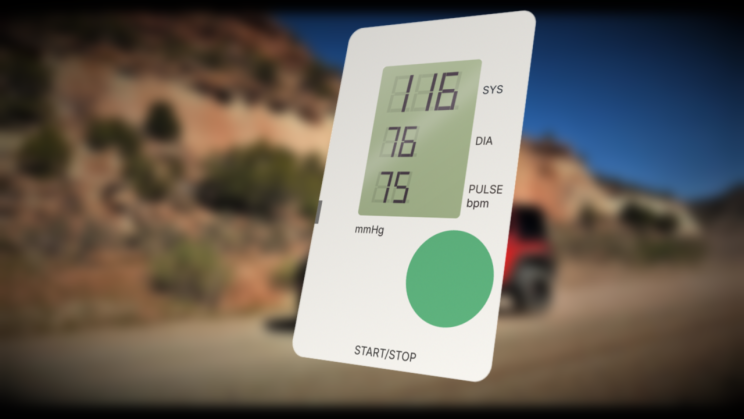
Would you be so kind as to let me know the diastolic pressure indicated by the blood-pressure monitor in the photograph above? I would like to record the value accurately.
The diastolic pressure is 76 mmHg
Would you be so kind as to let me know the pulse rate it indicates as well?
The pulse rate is 75 bpm
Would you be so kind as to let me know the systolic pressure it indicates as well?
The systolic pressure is 116 mmHg
